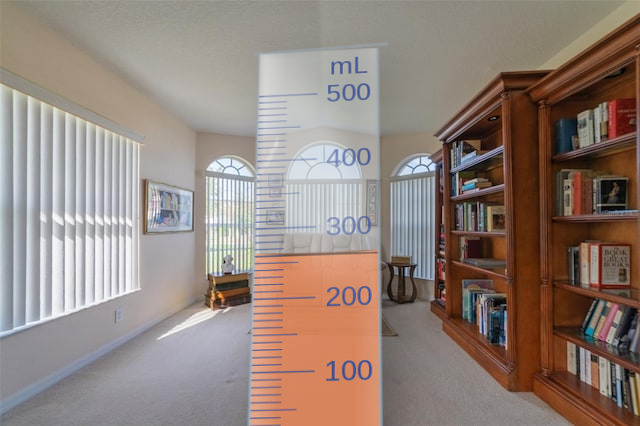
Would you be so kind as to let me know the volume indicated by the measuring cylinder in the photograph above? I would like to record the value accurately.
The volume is 260 mL
